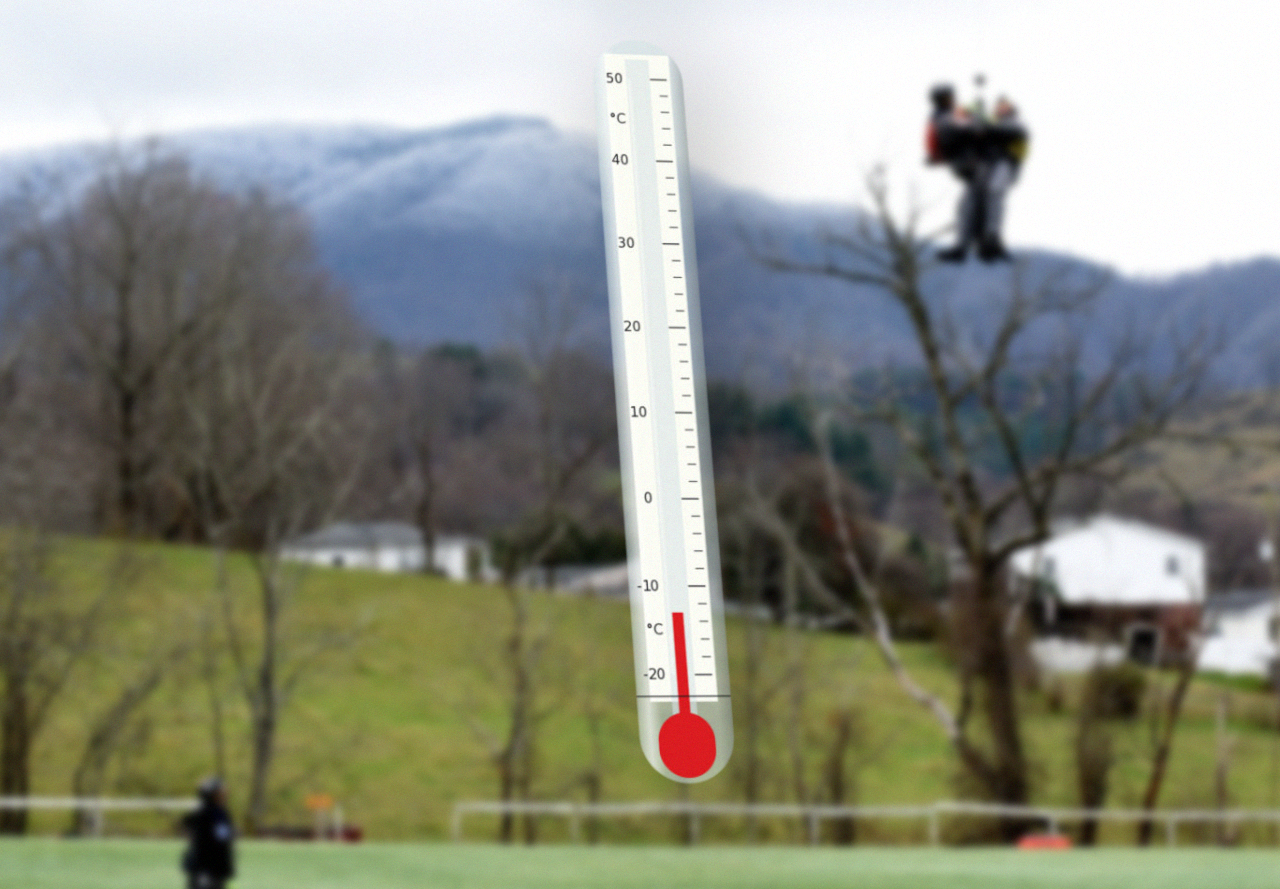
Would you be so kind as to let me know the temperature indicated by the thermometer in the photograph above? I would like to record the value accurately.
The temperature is -13 °C
